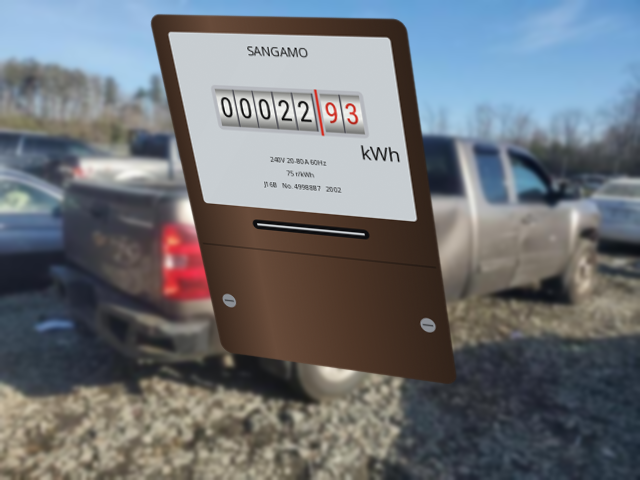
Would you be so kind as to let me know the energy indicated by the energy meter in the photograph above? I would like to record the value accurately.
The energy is 22.93 kWh
